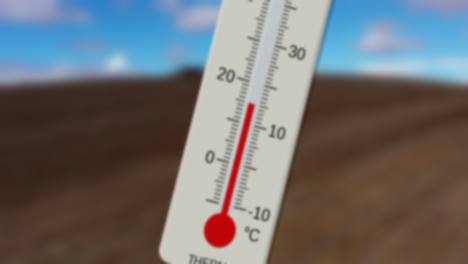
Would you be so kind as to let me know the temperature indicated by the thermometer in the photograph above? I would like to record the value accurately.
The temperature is 15 °C
